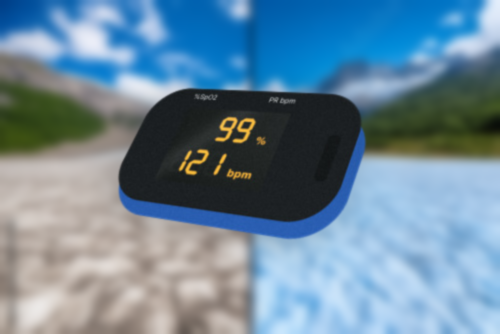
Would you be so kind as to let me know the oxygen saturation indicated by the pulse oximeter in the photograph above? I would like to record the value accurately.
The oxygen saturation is 99 %
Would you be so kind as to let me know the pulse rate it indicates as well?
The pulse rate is 121 bpm
